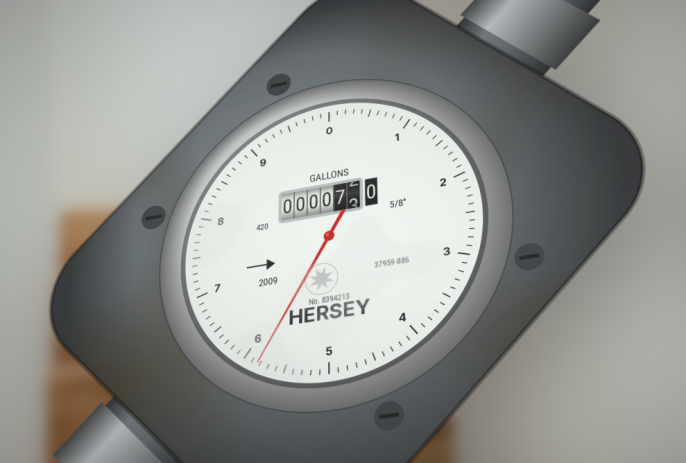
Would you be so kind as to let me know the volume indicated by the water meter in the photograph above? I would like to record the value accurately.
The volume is 725.8 gal
